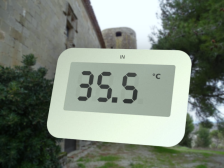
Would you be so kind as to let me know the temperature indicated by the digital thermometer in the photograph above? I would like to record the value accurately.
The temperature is 35.5 °C
